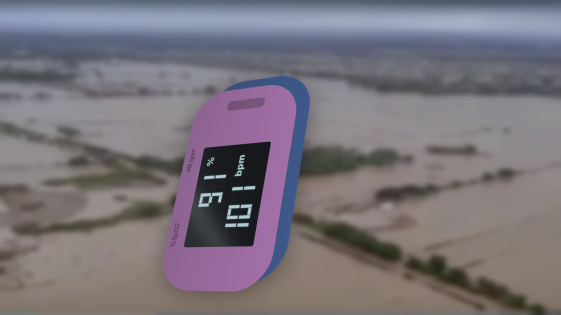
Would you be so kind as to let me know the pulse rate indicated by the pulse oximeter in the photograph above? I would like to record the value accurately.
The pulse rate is 101 bpm
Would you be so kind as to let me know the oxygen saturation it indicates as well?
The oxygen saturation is 91 %
